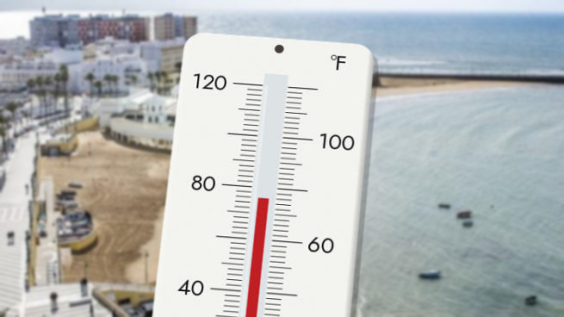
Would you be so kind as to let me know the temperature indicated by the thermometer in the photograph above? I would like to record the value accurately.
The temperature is 76 °F
